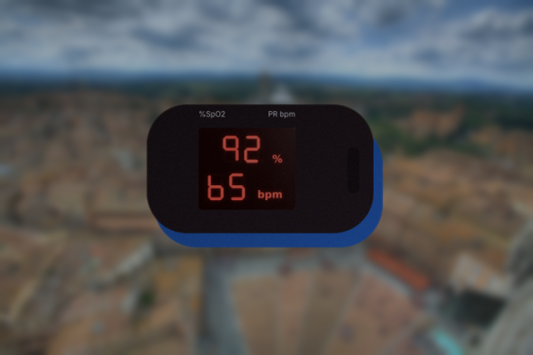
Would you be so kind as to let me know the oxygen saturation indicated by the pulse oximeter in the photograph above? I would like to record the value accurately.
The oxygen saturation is 92 %
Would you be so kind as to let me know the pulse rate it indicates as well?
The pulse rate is 65 bpm
